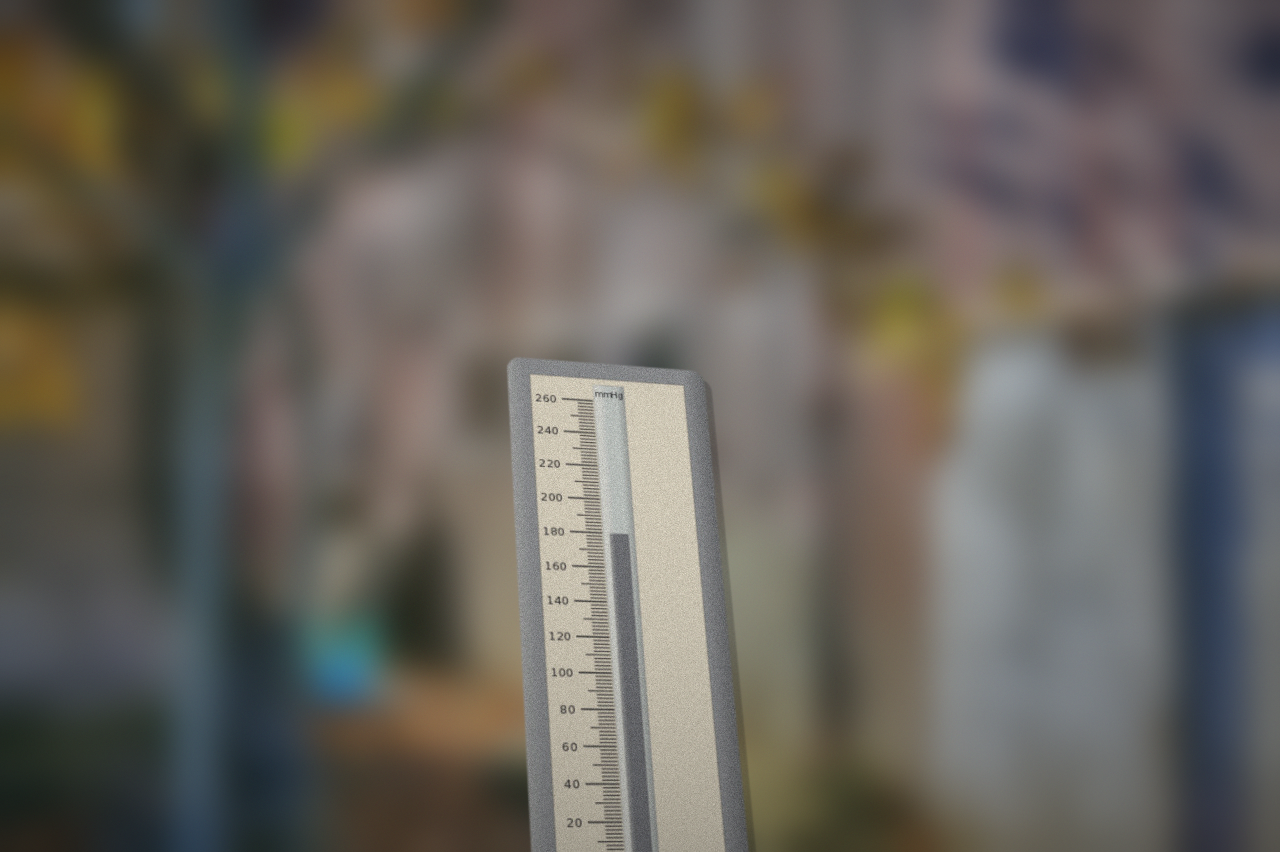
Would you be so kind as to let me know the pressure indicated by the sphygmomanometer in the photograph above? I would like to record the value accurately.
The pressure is 180 mmHg
